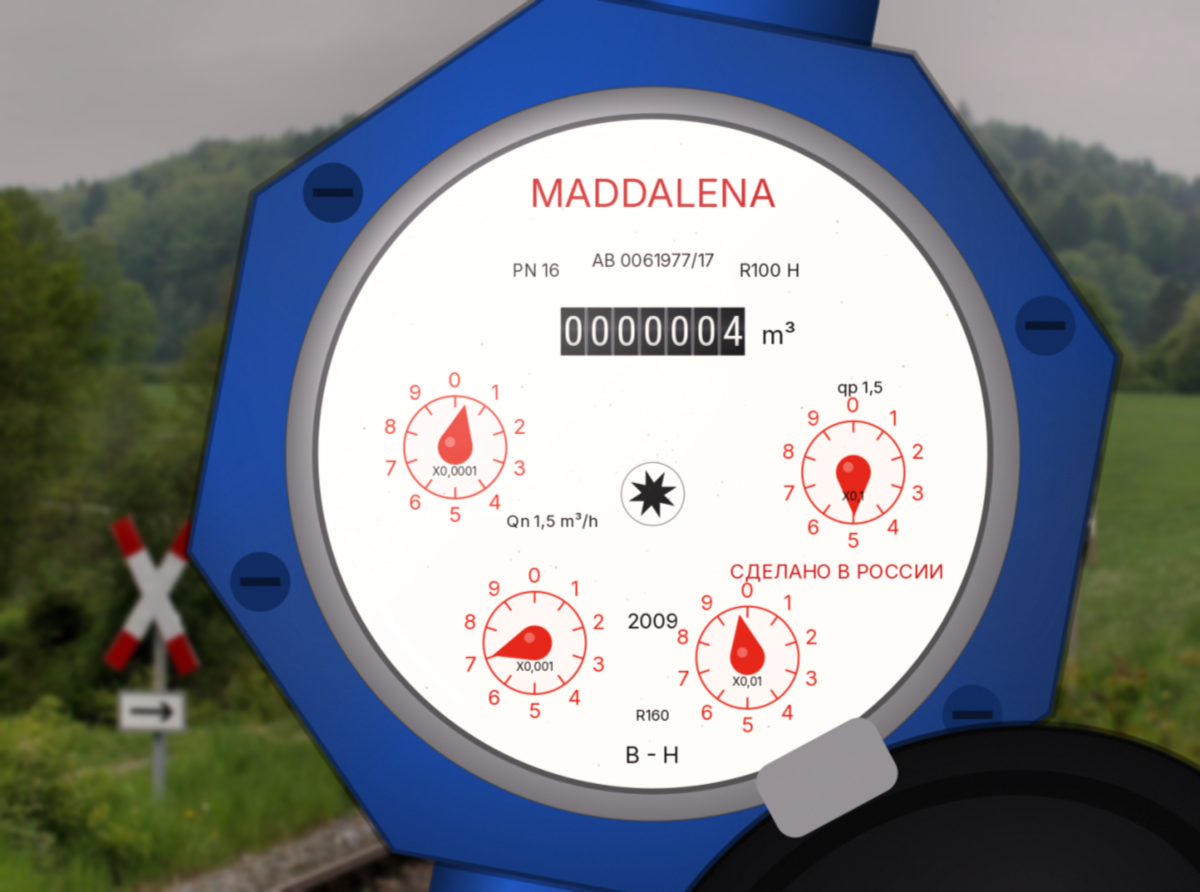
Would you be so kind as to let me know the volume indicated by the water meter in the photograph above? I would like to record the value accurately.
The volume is 4.4970 m³
